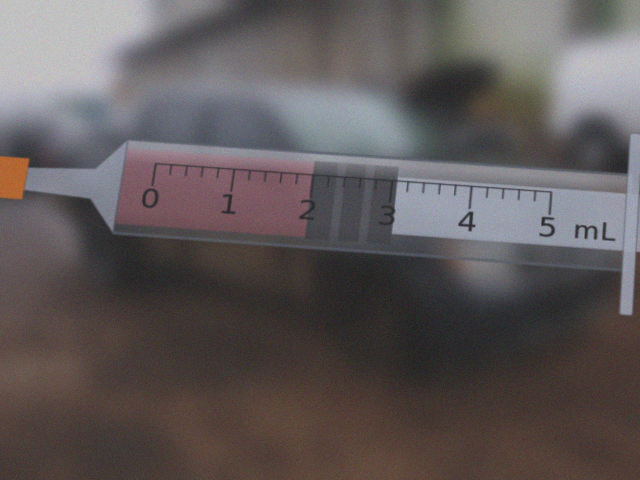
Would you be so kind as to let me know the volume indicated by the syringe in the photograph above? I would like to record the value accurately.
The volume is 2 mL
